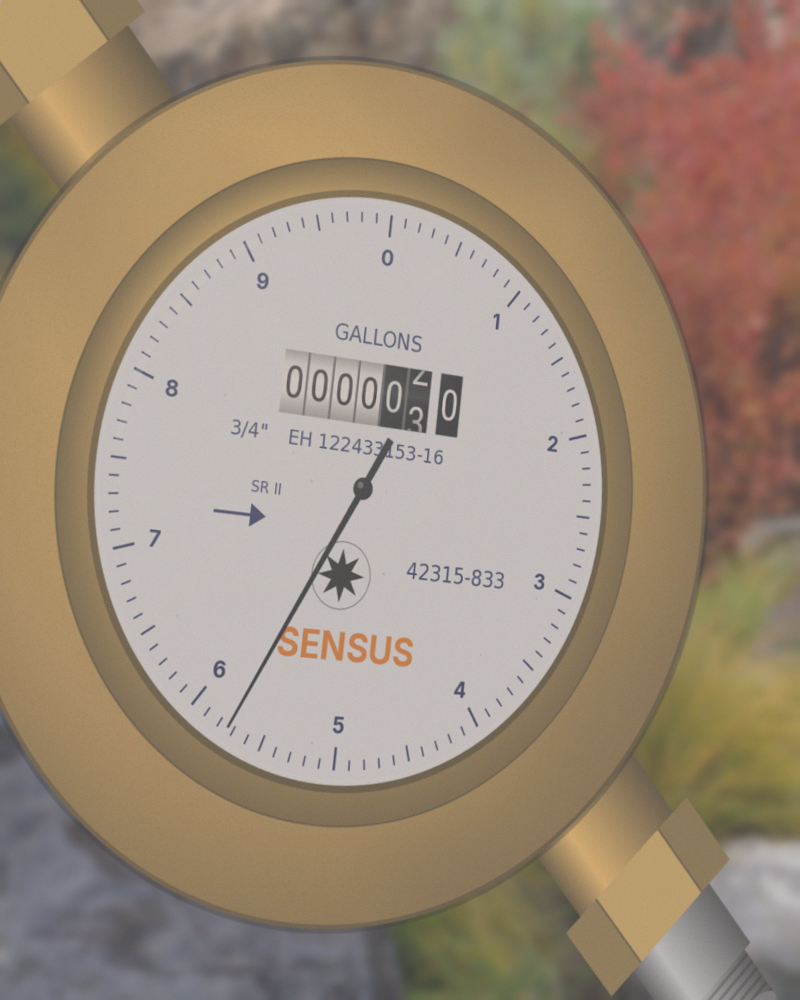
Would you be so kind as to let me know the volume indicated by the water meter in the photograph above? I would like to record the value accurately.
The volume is 25.7 gal
